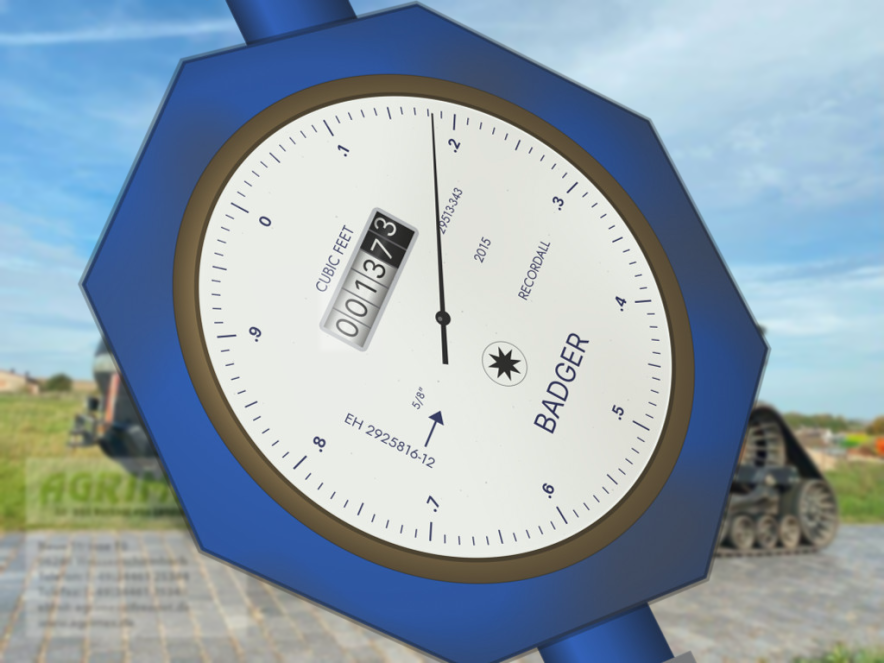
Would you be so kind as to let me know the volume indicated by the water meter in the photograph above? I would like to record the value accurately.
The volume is 1373.18 ft³
